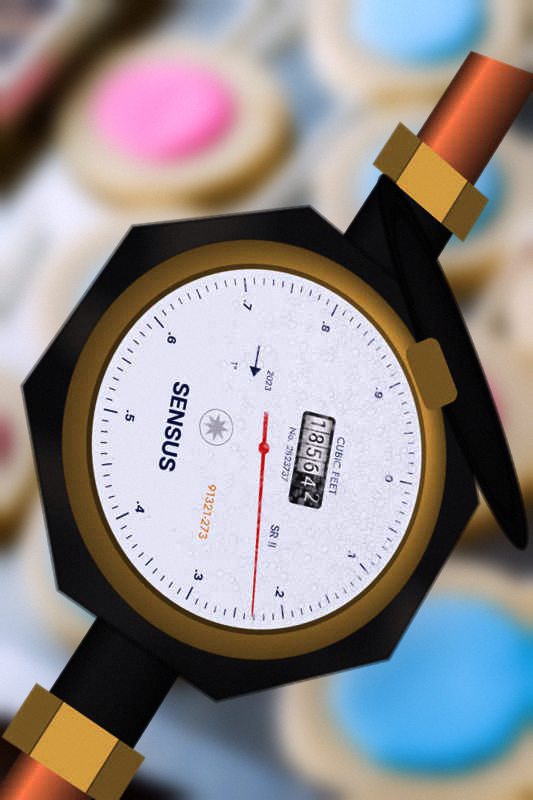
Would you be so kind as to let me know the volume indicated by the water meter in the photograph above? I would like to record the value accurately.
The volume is 185642.23 ft³
